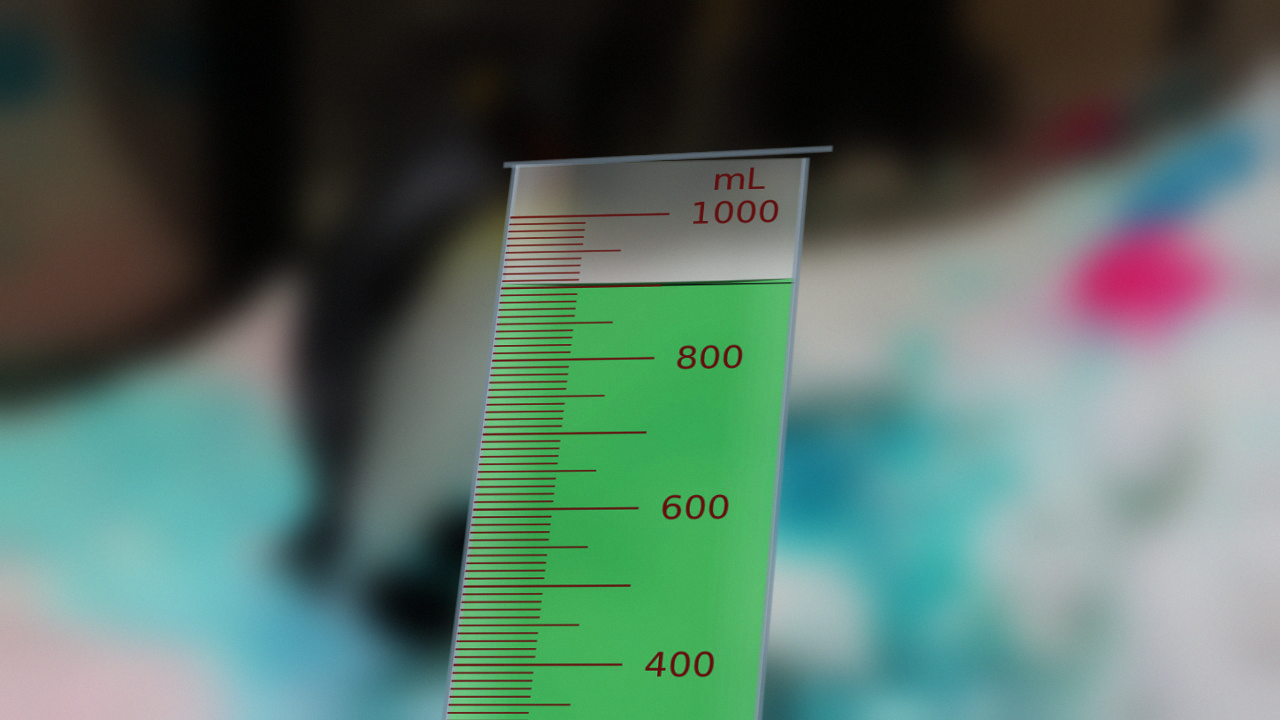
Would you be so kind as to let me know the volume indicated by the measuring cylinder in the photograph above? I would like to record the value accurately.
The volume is 900 mL
